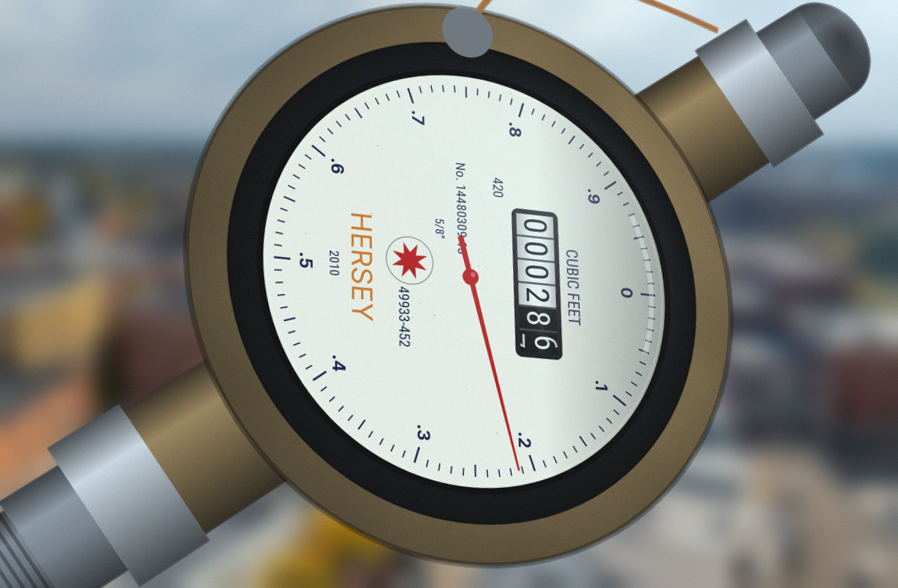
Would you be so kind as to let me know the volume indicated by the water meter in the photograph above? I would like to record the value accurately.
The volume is 286.21 ft³
